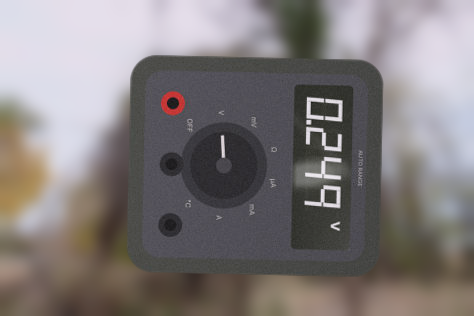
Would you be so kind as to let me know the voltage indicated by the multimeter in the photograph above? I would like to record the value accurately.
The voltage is 0.249 V
